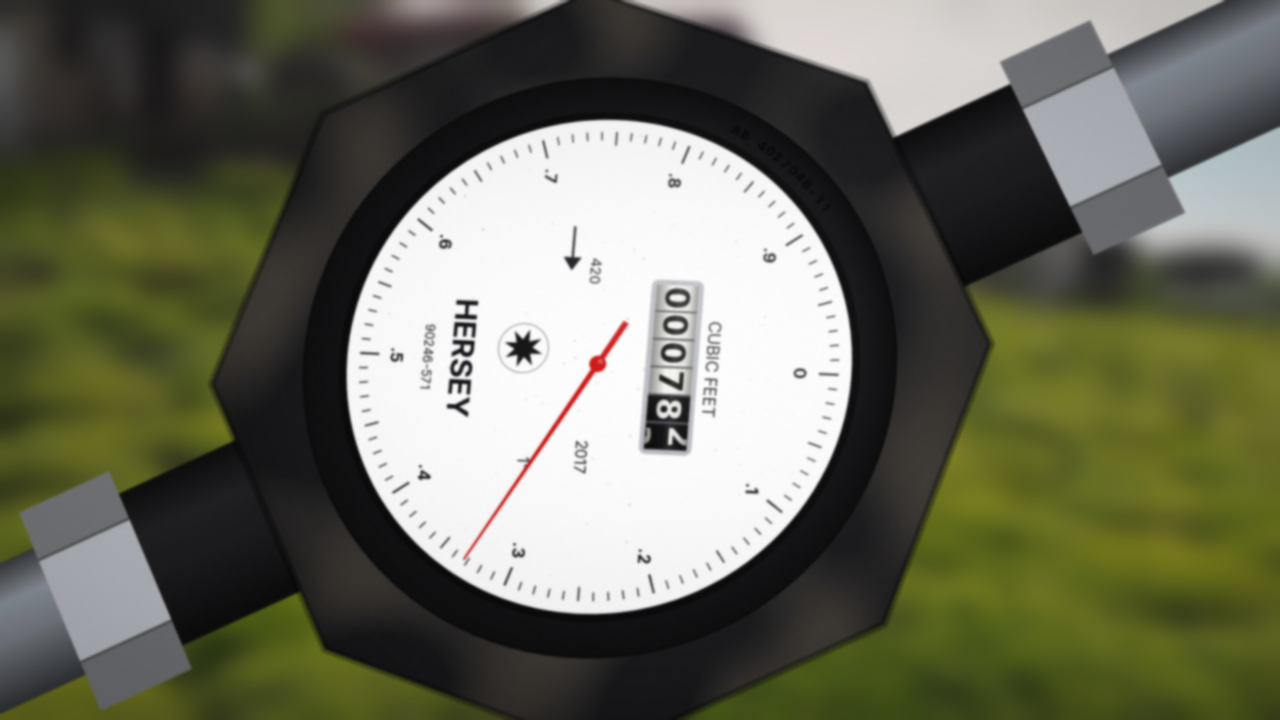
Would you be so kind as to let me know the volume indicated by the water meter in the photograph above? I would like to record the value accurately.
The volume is 782.33 ft³
